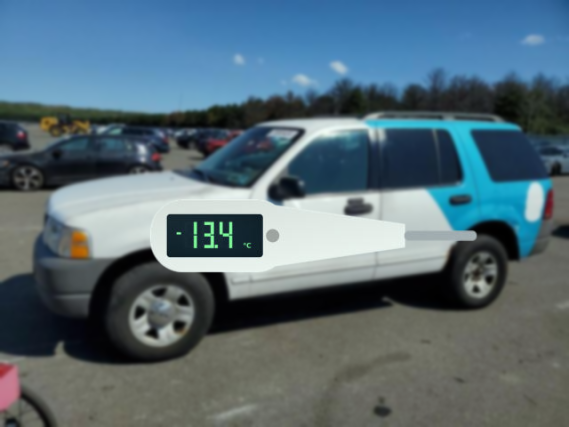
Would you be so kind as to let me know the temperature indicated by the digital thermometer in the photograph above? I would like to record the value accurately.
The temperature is -13.4 °C
